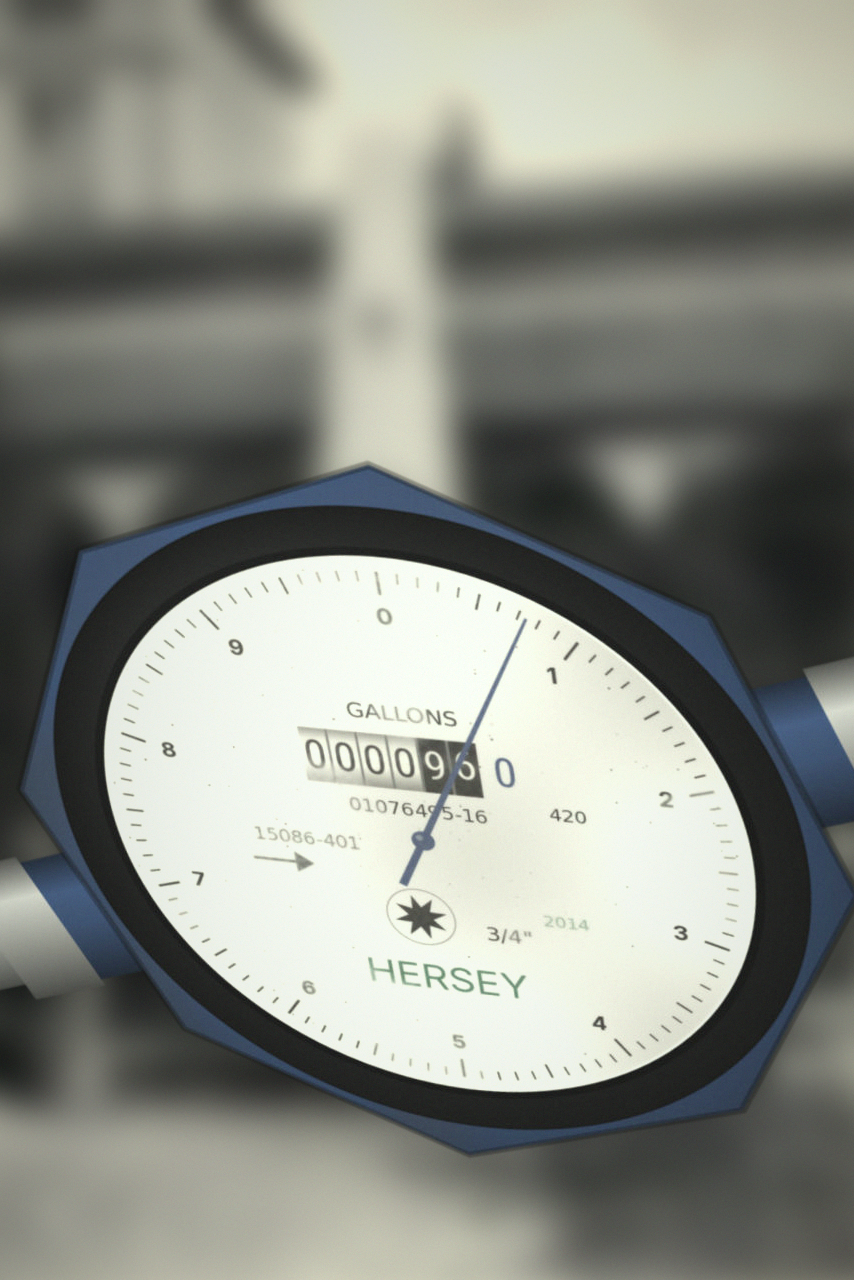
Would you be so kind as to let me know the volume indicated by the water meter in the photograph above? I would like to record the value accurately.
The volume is 960.7 gal
